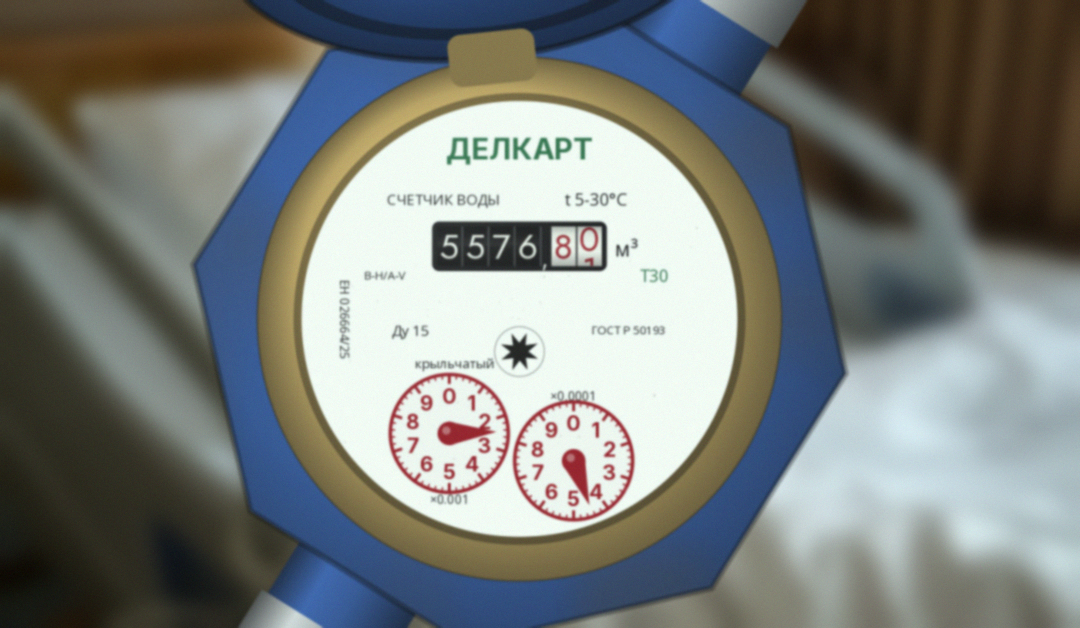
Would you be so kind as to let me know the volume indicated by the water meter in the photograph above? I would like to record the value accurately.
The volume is 5576.8024 m³
